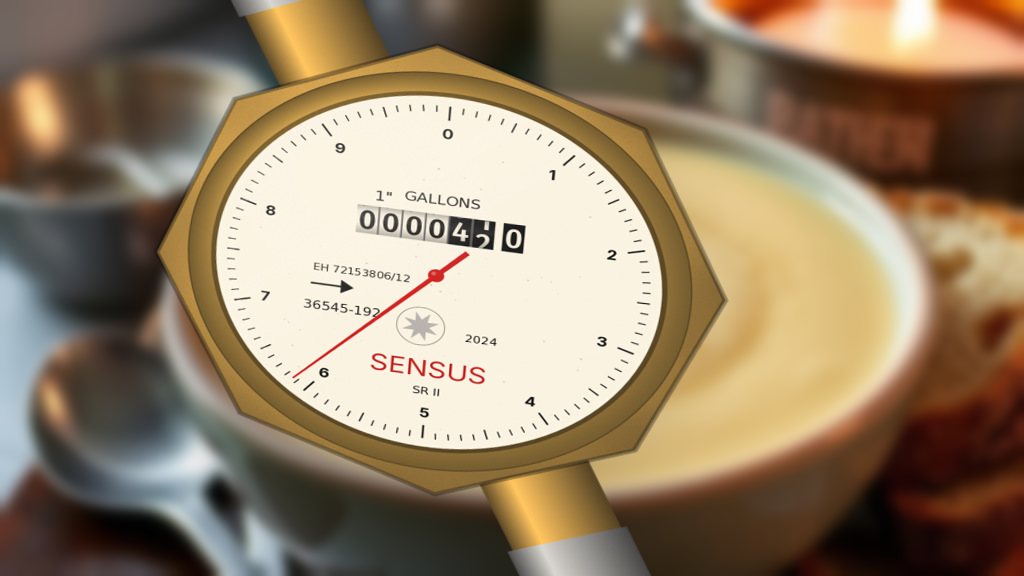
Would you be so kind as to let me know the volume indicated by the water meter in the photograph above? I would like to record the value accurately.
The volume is 416.1 gal
